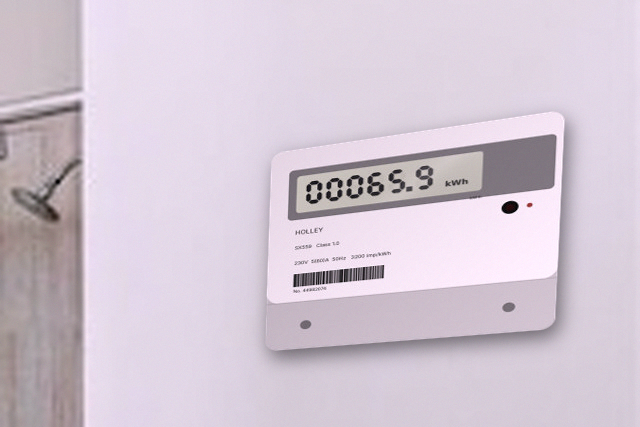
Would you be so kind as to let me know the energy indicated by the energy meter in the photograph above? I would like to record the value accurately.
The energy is 65.9 kWh
